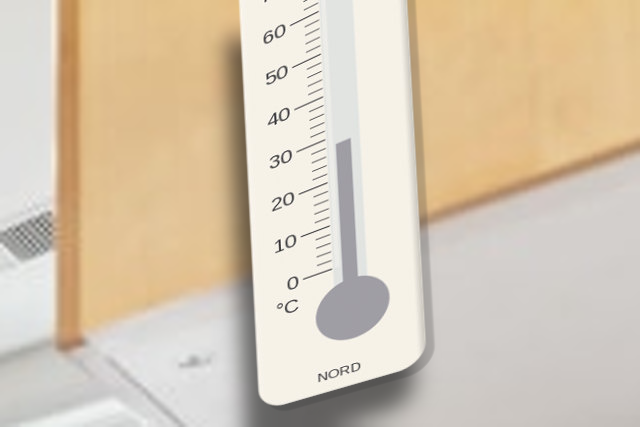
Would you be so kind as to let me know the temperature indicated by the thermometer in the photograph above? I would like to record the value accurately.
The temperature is 28 °C
